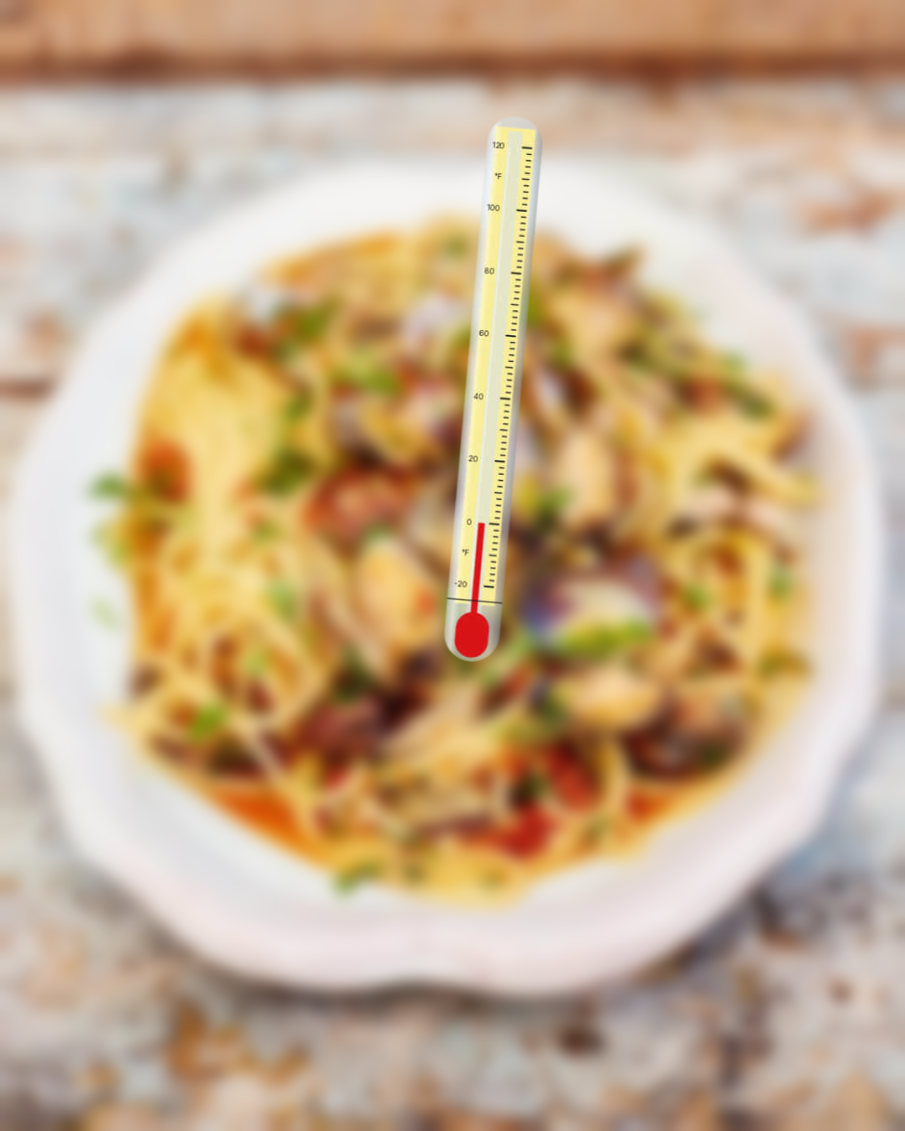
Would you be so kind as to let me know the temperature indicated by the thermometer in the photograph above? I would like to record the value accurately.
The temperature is 0 °F
